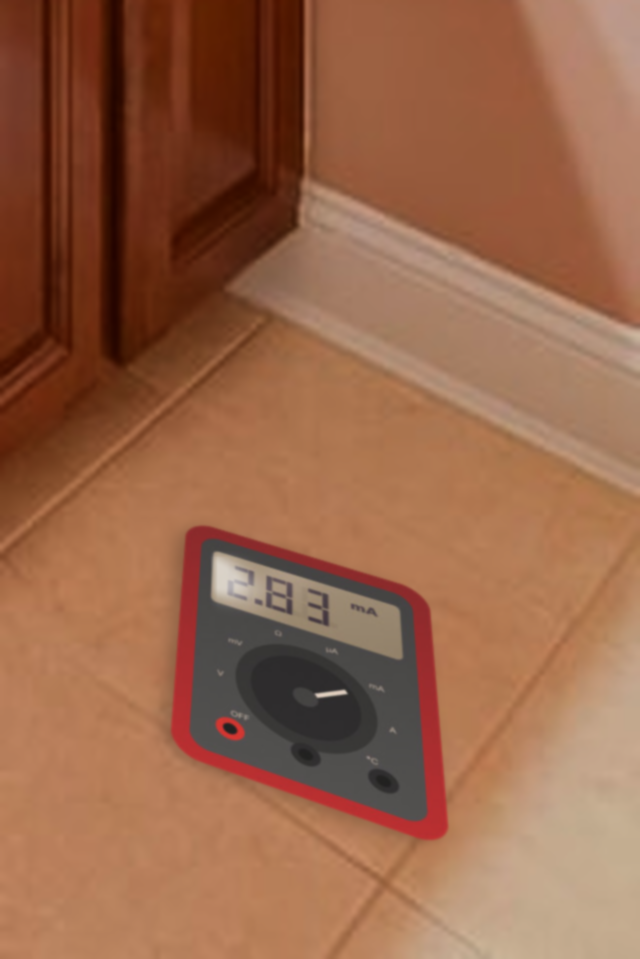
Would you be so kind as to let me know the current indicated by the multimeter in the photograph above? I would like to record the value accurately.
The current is 2.83 mA
